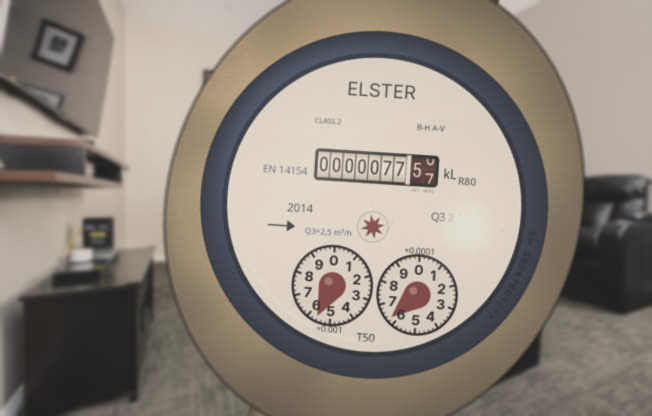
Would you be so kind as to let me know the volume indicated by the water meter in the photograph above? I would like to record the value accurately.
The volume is 77.5656 kL
